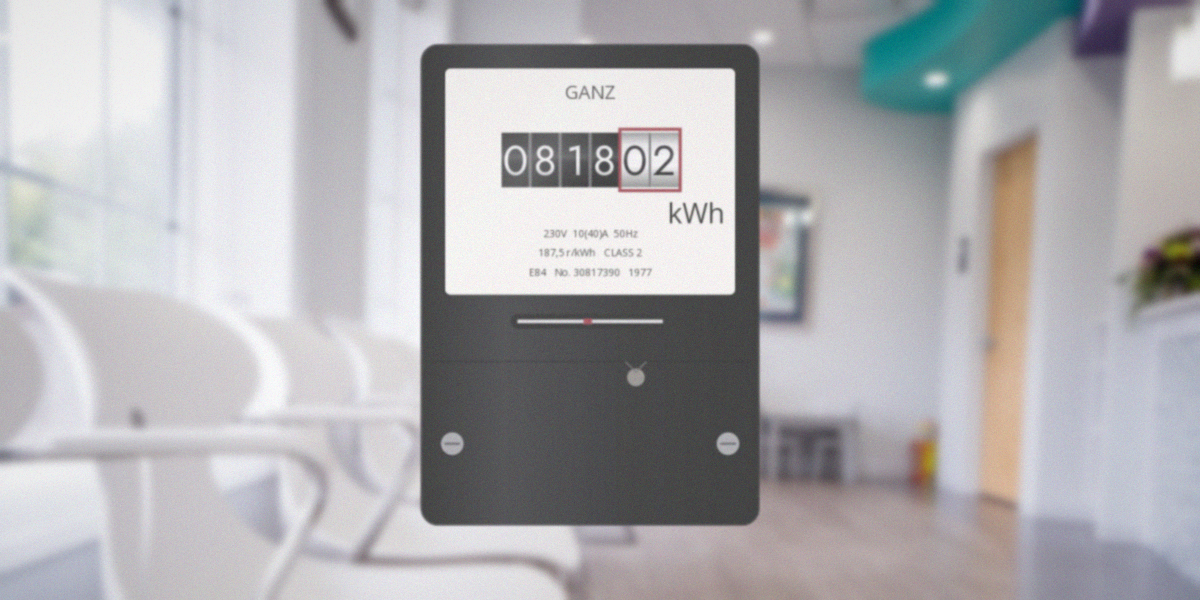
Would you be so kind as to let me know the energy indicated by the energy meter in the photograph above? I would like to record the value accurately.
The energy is 818.02 kWh
